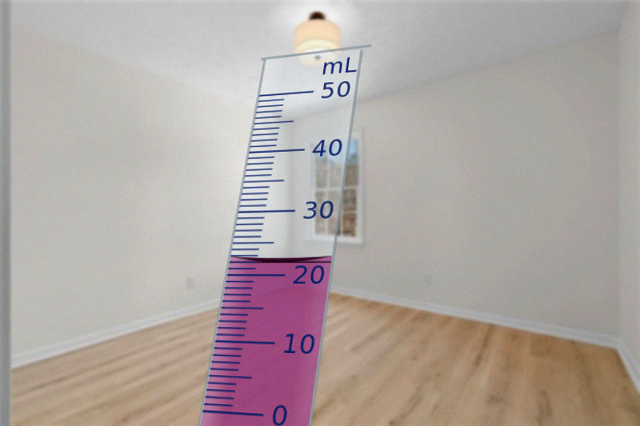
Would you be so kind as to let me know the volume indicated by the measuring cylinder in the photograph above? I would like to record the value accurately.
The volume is 22 mL
